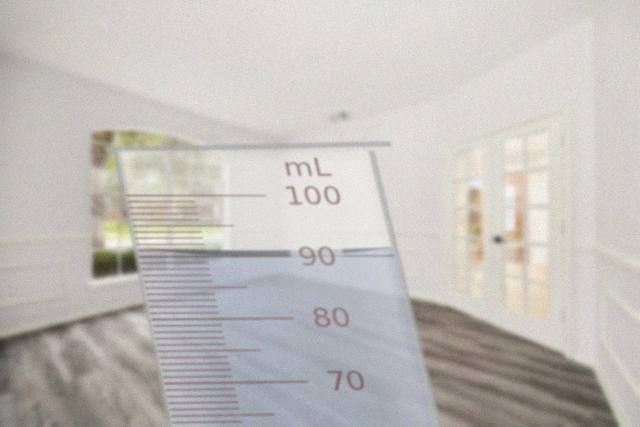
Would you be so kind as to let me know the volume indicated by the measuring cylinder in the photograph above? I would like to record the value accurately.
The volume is 90 mL
